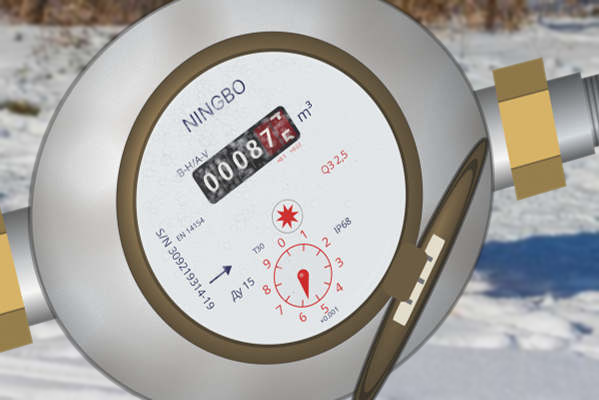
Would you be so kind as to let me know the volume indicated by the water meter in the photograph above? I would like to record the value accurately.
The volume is 8.745 m³
